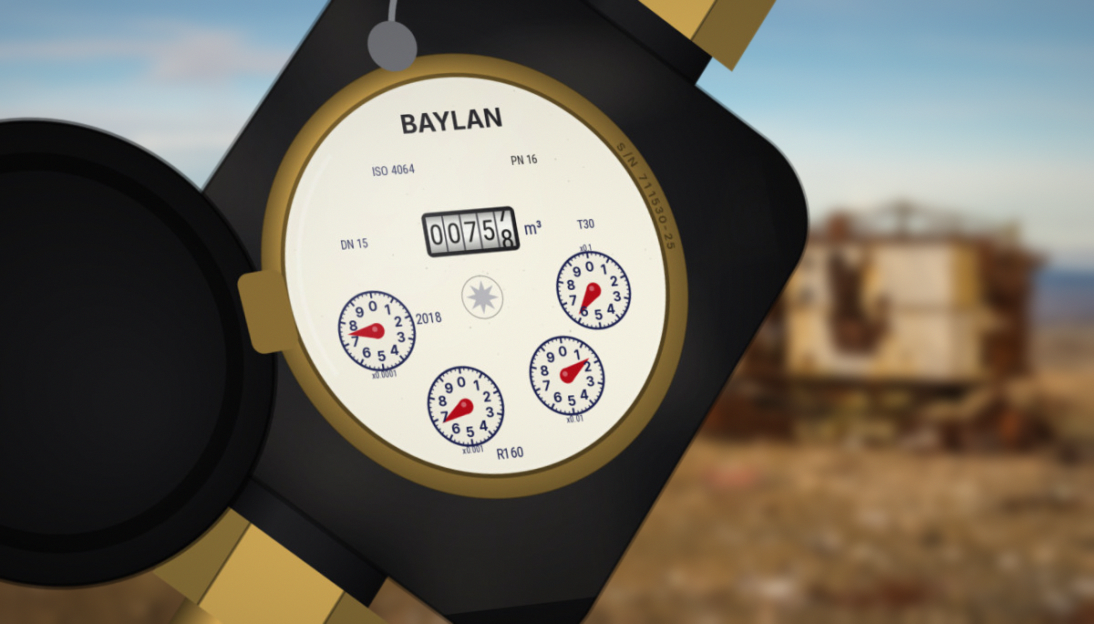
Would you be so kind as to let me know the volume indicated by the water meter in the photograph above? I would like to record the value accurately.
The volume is 757.6167 m³
